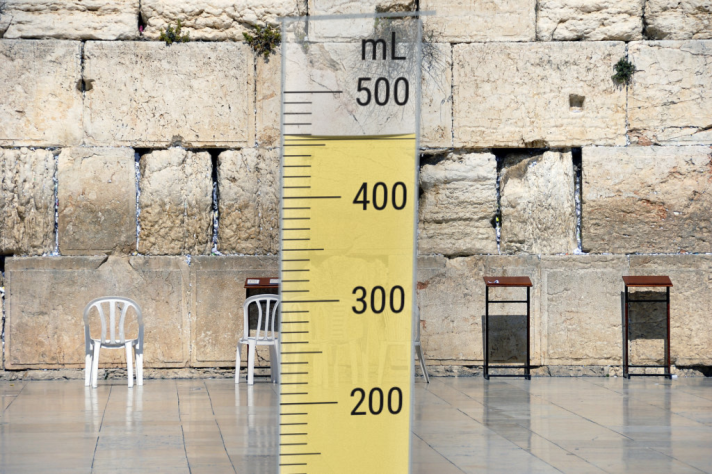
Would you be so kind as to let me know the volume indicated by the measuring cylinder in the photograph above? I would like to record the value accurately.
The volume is 455 mL
